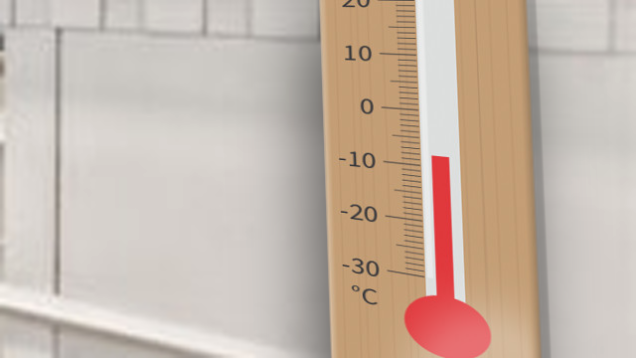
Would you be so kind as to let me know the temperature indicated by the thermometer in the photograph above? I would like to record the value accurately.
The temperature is -8 °C
